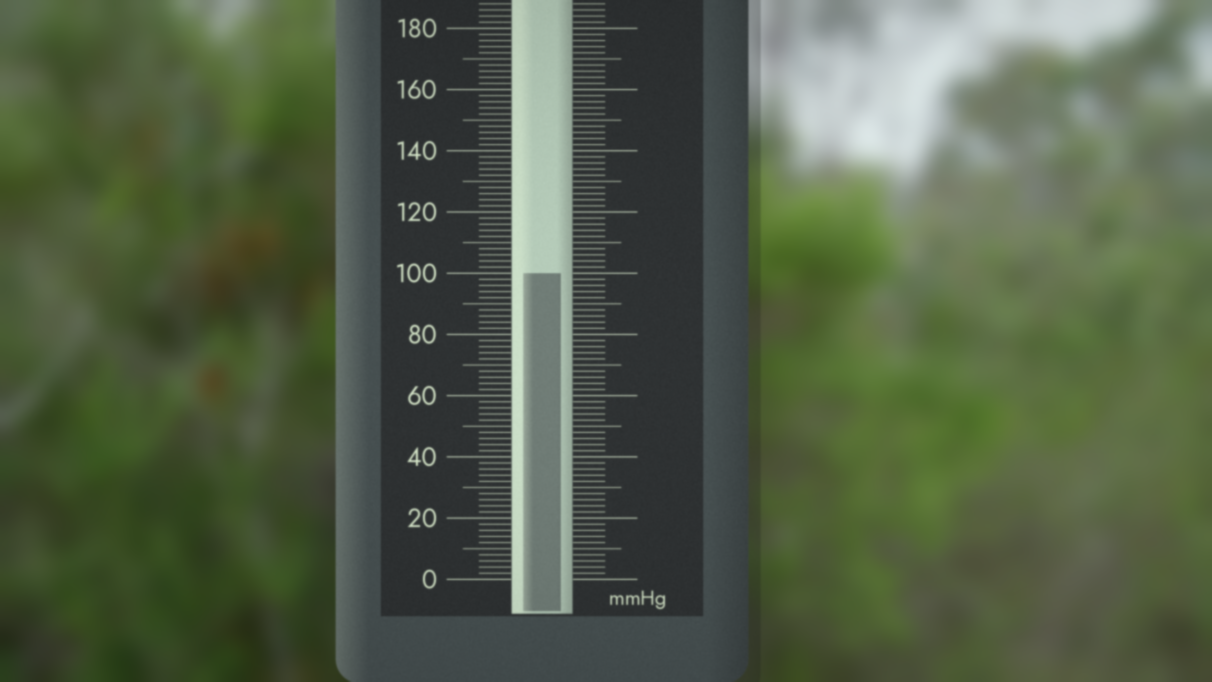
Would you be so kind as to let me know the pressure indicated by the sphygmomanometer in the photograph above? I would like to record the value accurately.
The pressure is 100 mmHg
